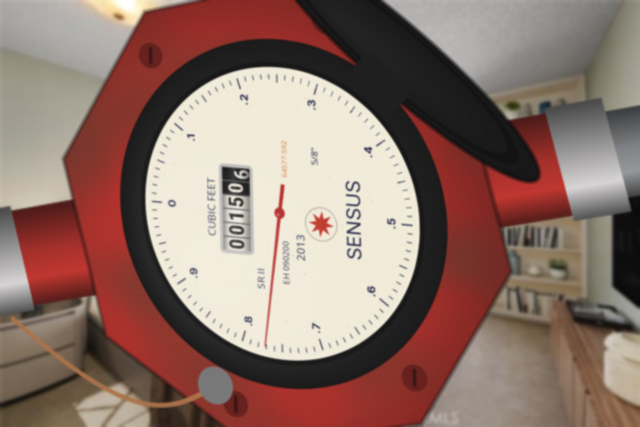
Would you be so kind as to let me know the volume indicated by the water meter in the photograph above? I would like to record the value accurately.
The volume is 1505.77 ft³
